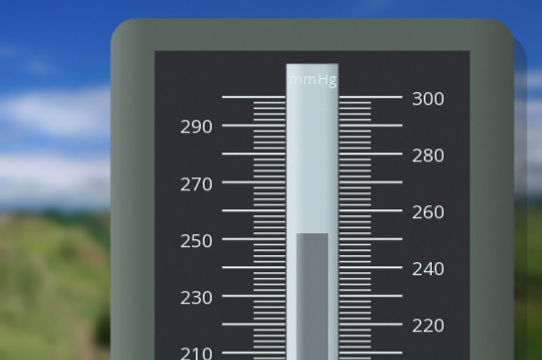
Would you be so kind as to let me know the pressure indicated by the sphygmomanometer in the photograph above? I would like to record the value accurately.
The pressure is 252 mmHg
